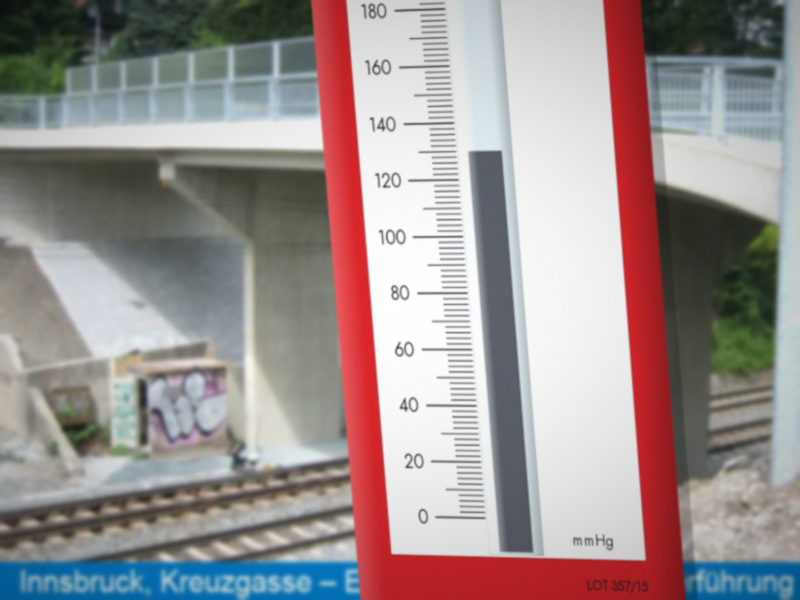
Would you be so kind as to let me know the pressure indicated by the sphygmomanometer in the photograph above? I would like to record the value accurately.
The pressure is 130 mmHg
